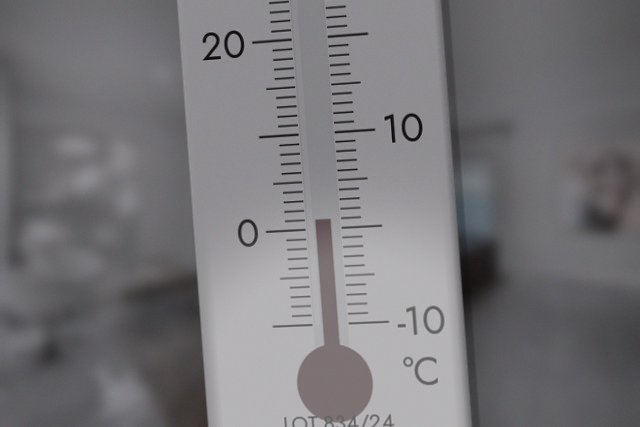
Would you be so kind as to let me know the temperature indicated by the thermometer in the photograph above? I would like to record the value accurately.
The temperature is 1 °C
